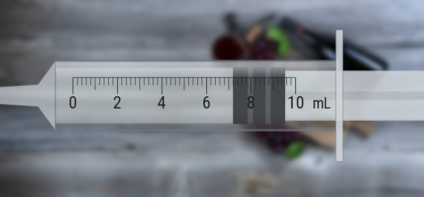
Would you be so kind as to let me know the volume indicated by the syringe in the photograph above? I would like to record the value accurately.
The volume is 7.2 mL
